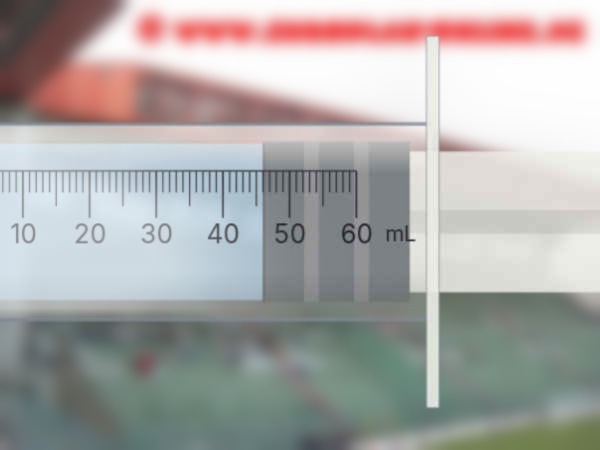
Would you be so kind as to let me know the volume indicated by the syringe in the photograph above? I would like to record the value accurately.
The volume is 46 mL
